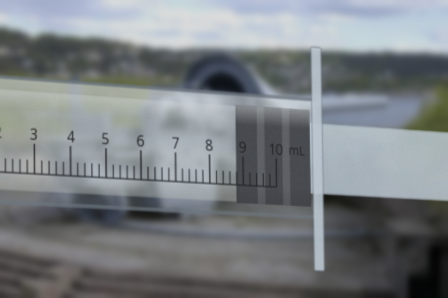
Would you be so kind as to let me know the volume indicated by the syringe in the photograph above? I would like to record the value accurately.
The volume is 8.8 mL
